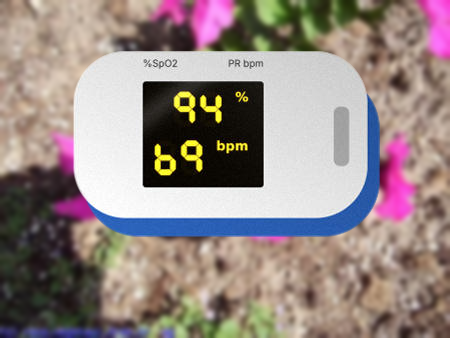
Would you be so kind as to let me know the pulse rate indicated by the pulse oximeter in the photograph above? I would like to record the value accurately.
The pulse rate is 69 bpm
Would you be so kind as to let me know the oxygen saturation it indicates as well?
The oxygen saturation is 94 %
